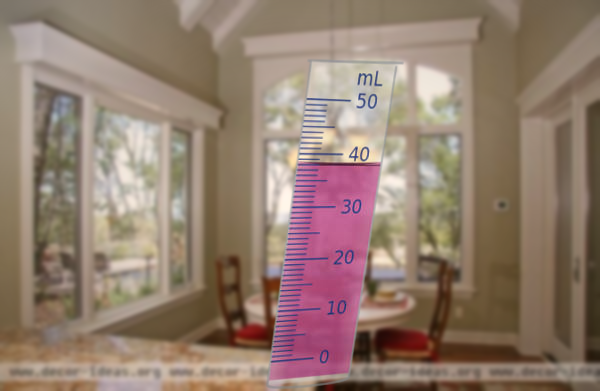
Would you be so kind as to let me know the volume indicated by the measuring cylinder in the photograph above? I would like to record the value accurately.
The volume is 38 mL
